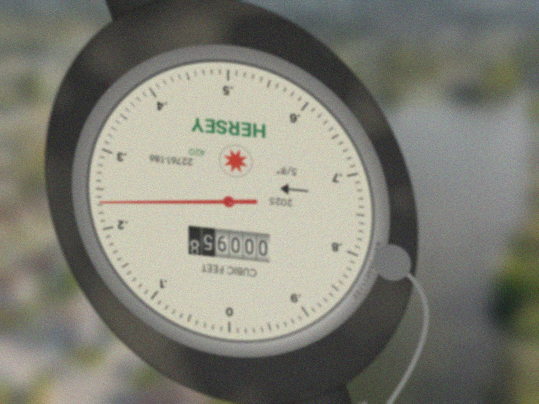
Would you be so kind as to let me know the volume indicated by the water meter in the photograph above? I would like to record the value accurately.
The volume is 958.23 ft³
